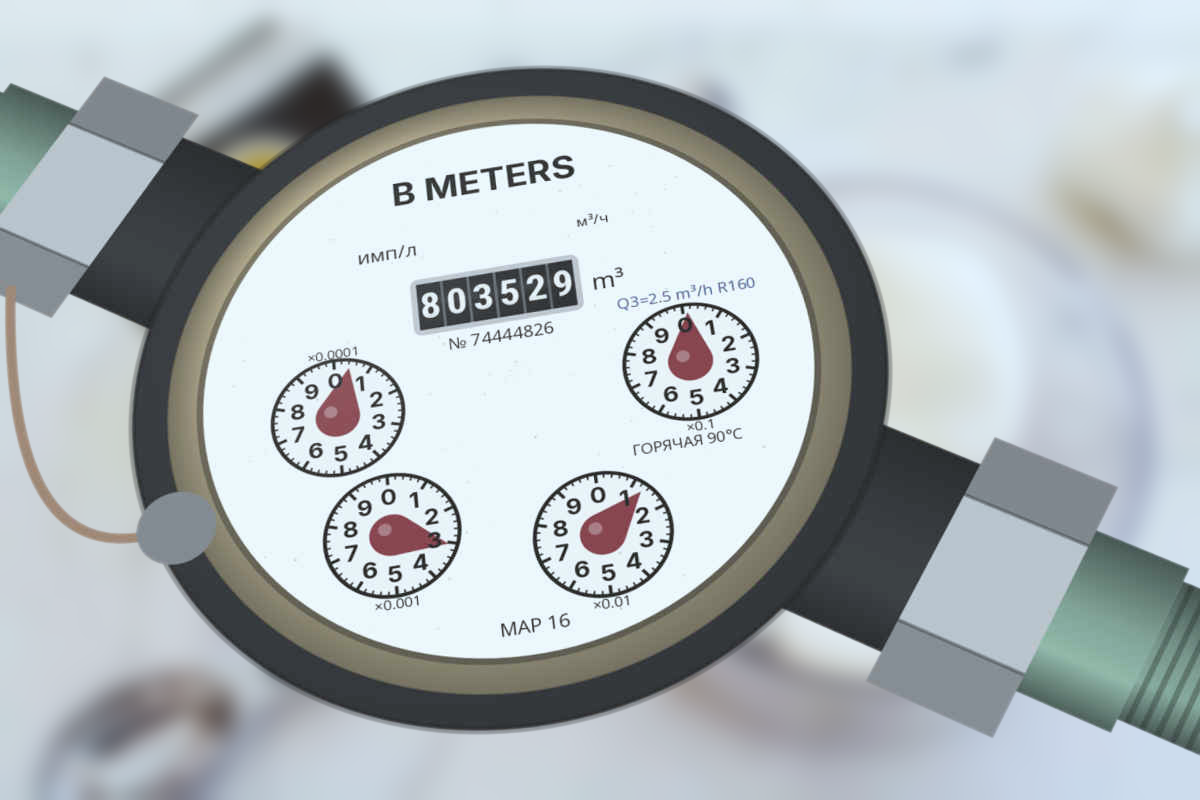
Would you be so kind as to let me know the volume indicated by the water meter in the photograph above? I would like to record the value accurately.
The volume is 803529.0130 m³
